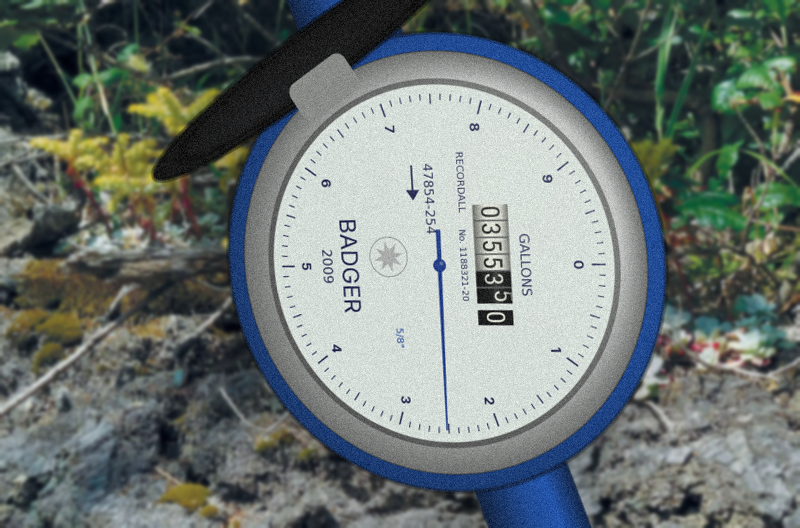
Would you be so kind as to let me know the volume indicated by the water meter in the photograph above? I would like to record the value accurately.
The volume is 355352.5 gal
